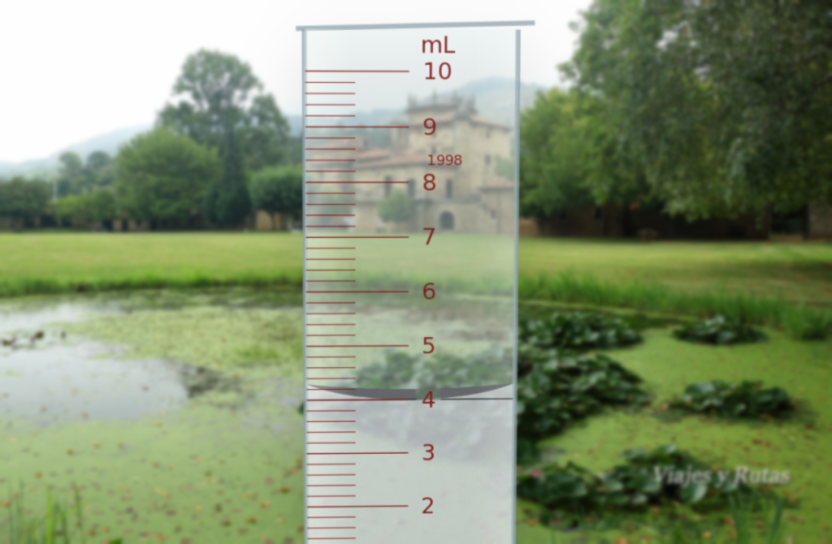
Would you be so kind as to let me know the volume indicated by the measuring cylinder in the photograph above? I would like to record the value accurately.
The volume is 4 mL
